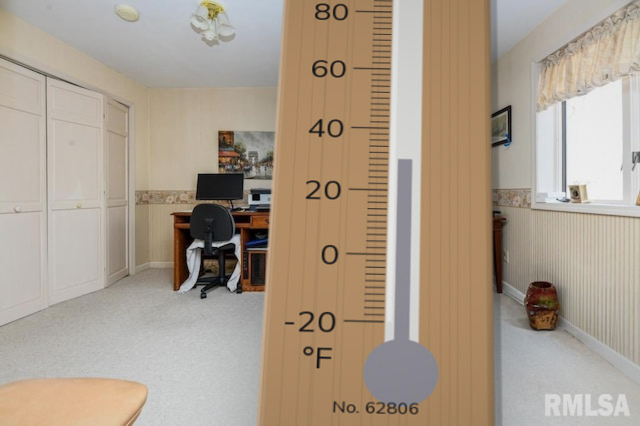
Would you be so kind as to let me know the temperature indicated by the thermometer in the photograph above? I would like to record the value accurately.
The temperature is 30 °F
